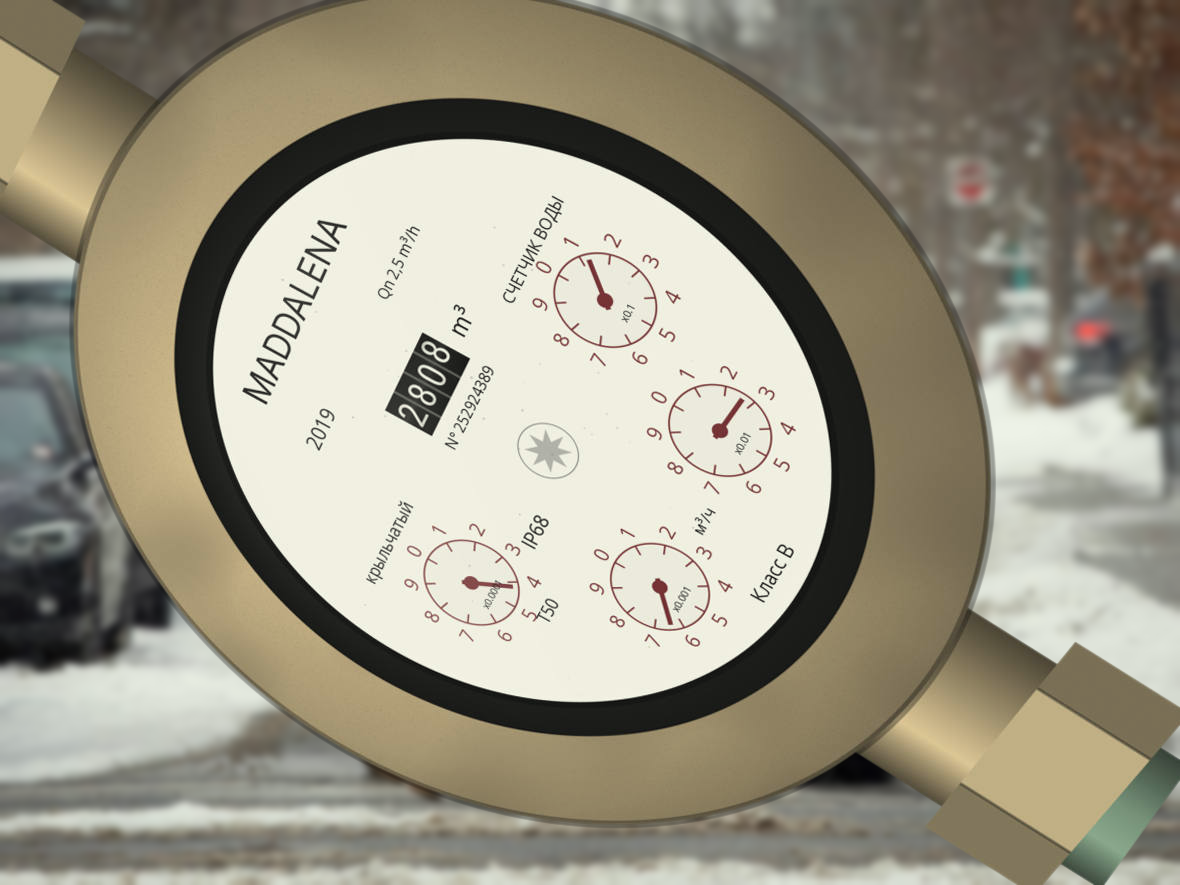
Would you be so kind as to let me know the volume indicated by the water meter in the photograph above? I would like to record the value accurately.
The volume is 2808.1264 m³
